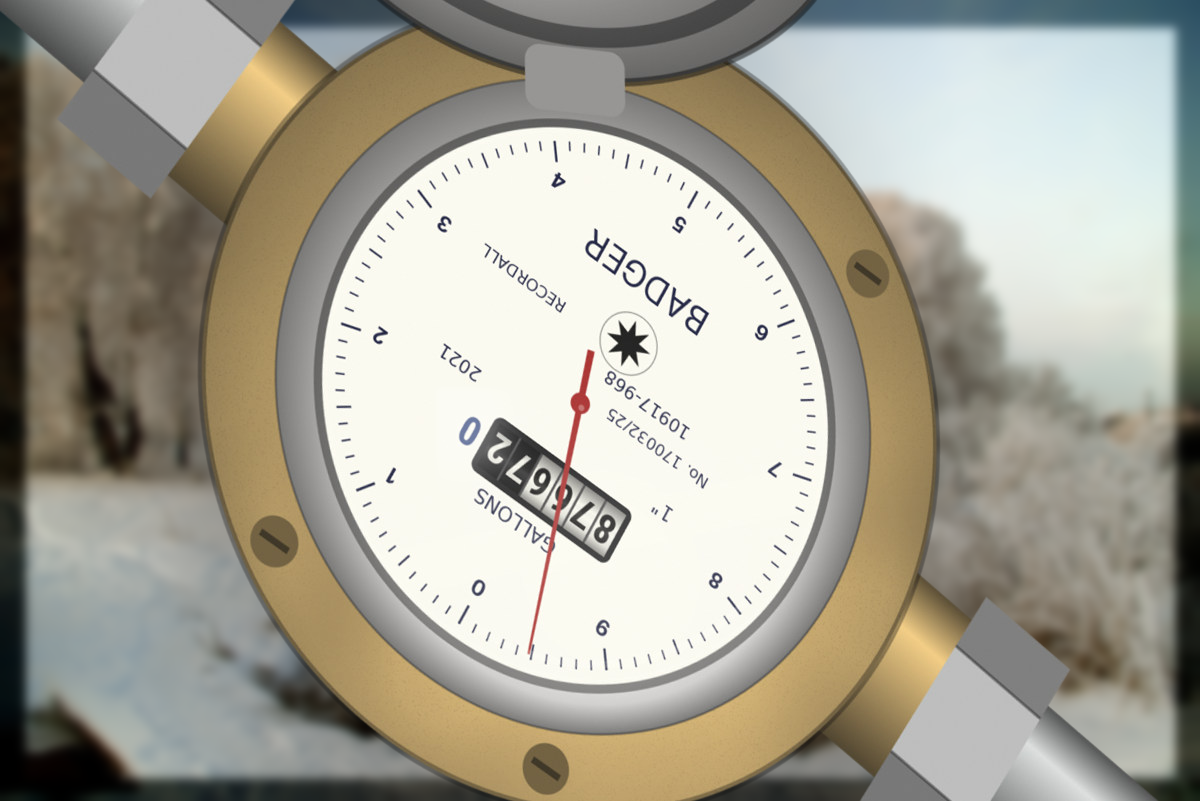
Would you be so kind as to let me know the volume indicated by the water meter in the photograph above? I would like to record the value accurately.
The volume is 8766719.5 gal
